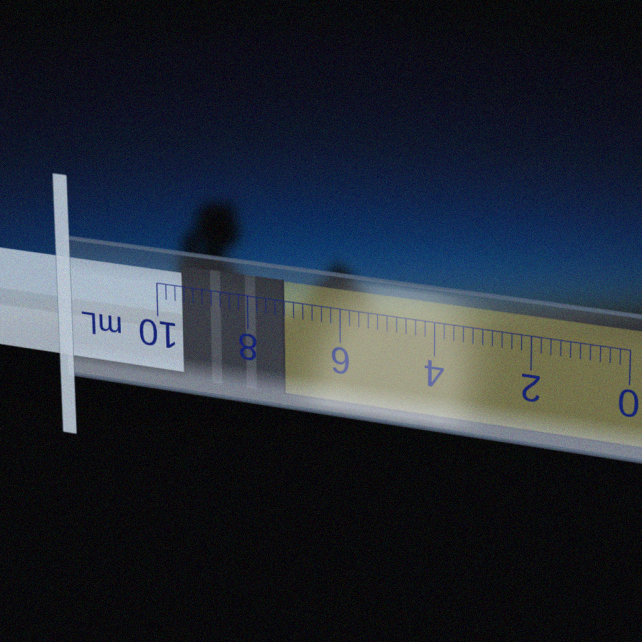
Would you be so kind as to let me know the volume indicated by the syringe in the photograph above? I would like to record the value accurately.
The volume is 7.2 mL
